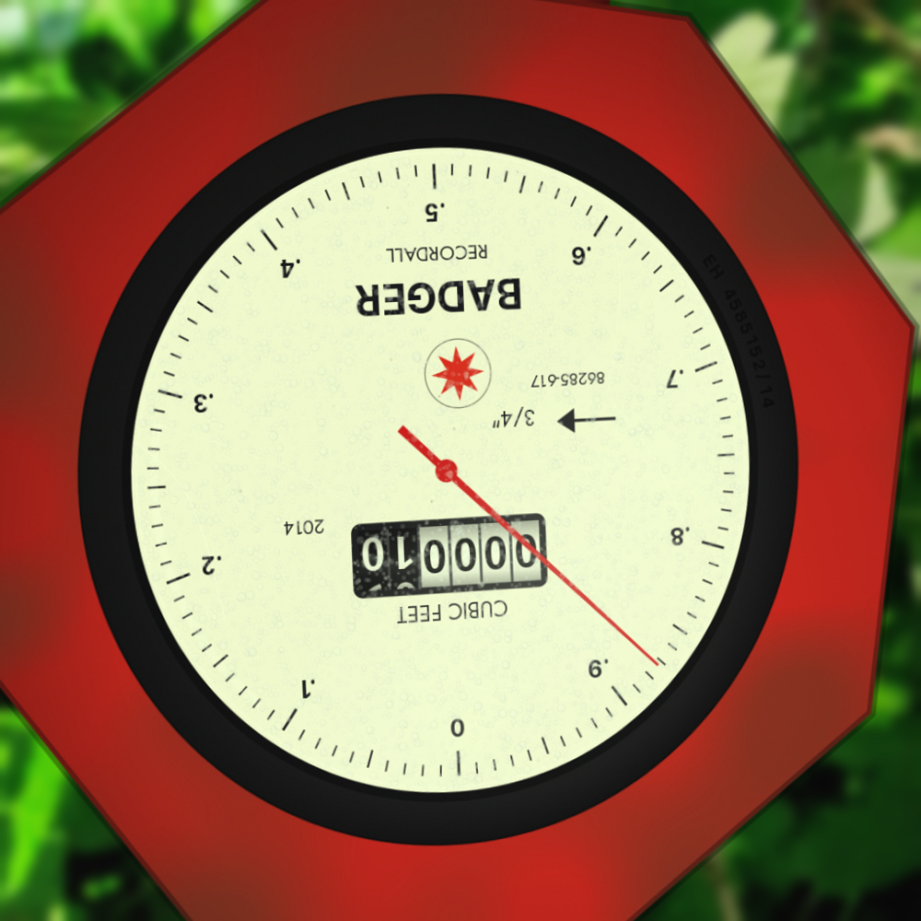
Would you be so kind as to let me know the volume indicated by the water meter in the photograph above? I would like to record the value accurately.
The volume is 9.87 ft³
